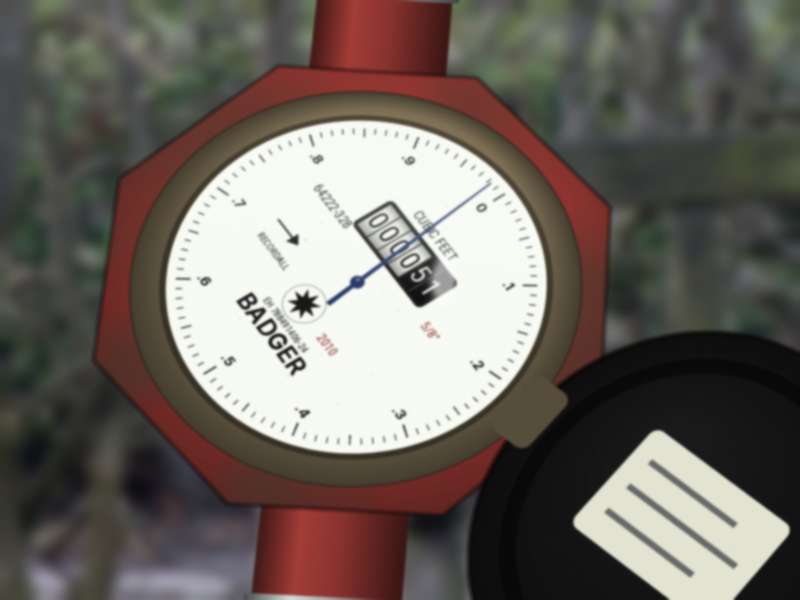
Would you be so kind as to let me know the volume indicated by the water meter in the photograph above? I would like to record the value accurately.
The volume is 50.98 ft³
